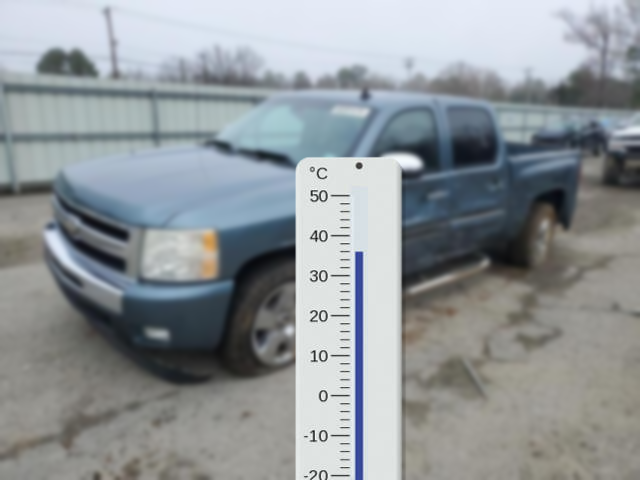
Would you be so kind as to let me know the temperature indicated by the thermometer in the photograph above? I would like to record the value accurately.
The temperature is 36 °C
